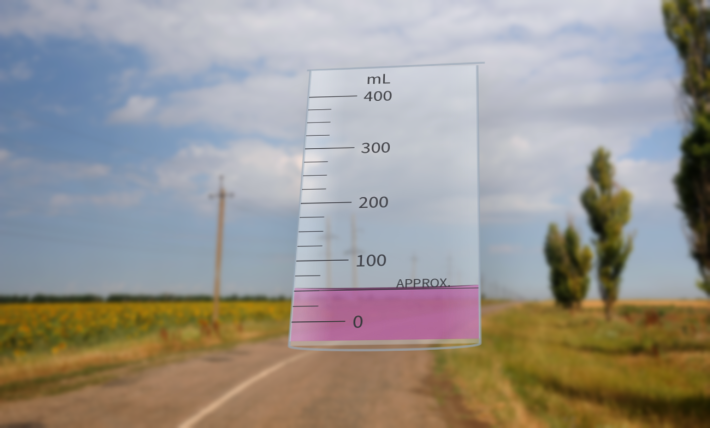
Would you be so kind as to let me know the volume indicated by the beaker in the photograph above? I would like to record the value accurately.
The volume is 50 mL
